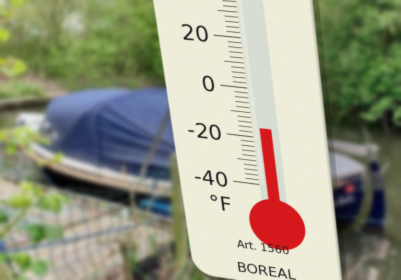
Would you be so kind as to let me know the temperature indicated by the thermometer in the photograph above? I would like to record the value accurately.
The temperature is -16 °F
